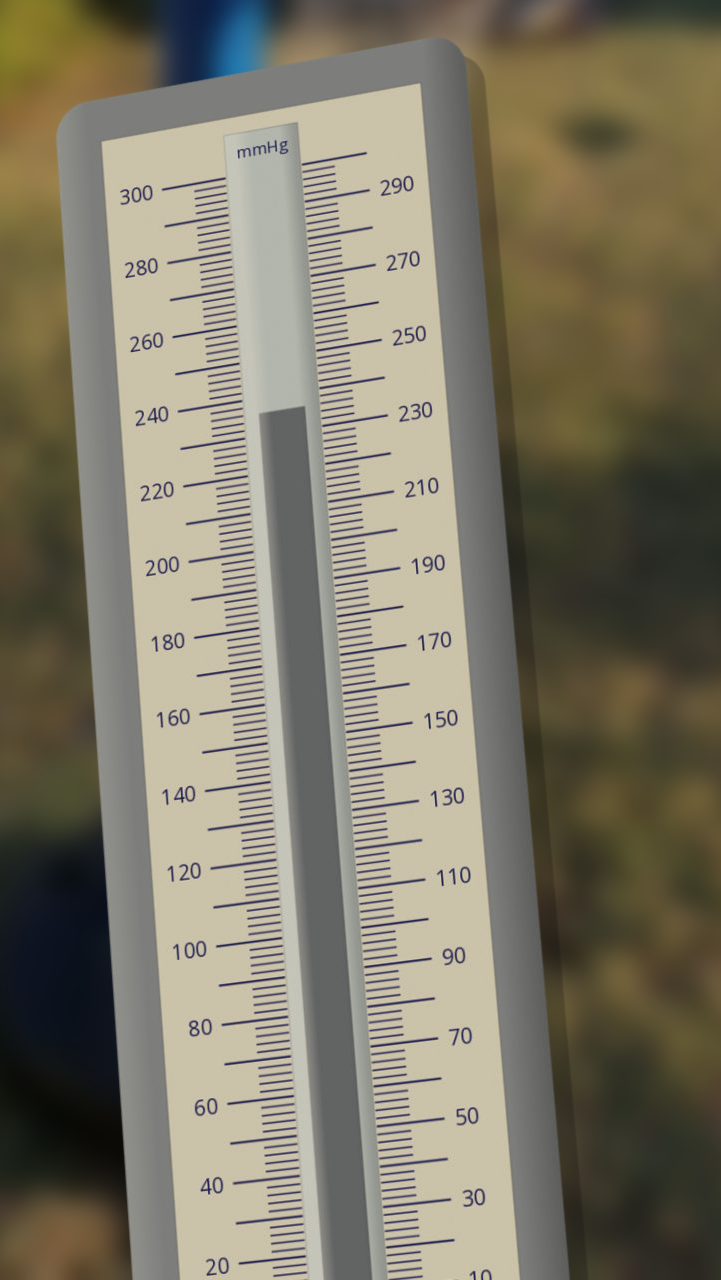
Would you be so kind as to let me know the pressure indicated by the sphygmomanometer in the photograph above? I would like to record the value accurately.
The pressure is 236 mmHg
